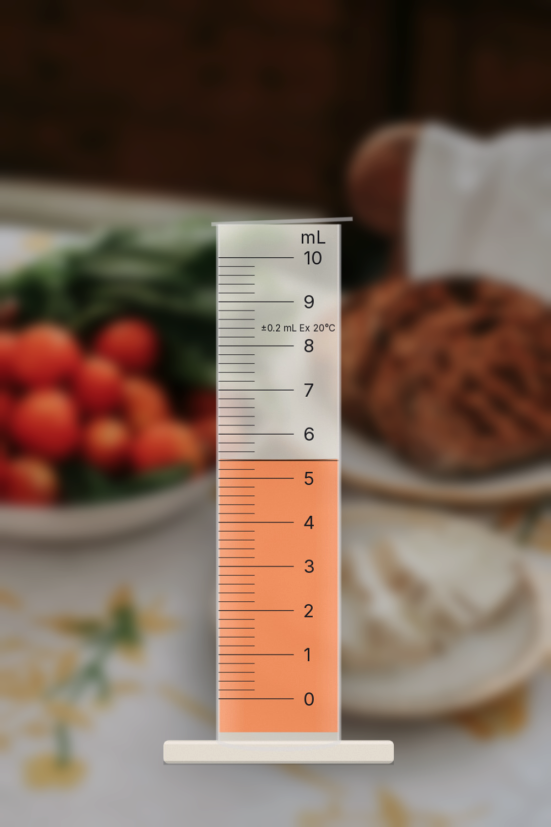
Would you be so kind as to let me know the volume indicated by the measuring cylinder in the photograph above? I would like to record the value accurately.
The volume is 5.4 mL
